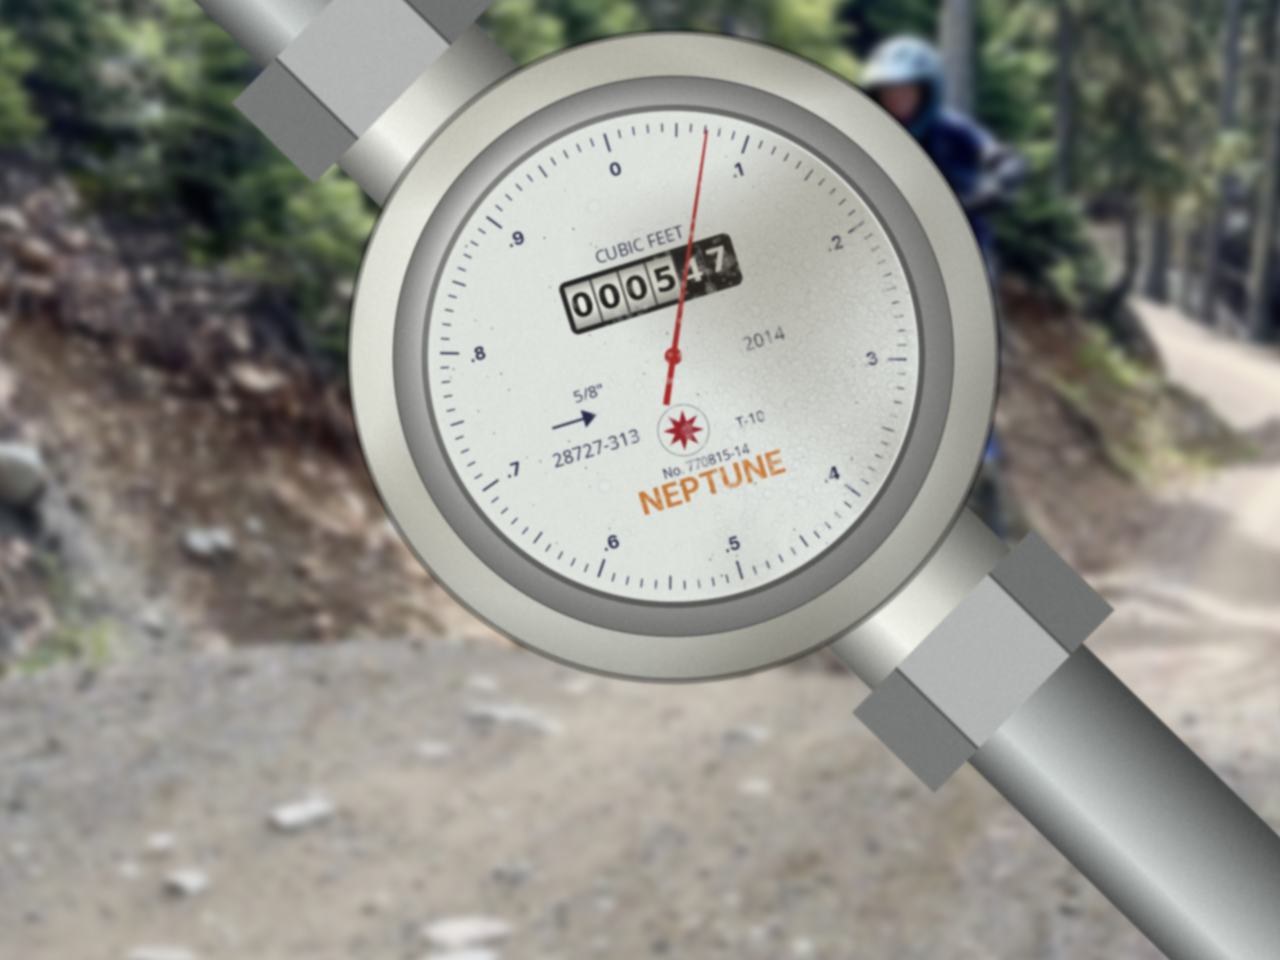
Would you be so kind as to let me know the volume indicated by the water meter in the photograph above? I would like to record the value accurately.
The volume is 547.07 ft³
